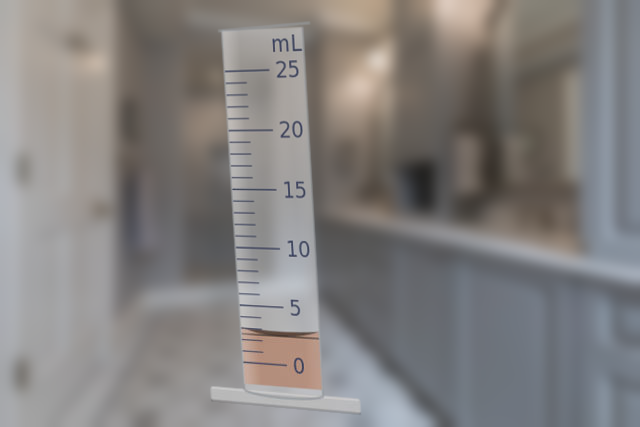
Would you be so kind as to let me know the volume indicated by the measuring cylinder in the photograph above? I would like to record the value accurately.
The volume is 2.5 mL
